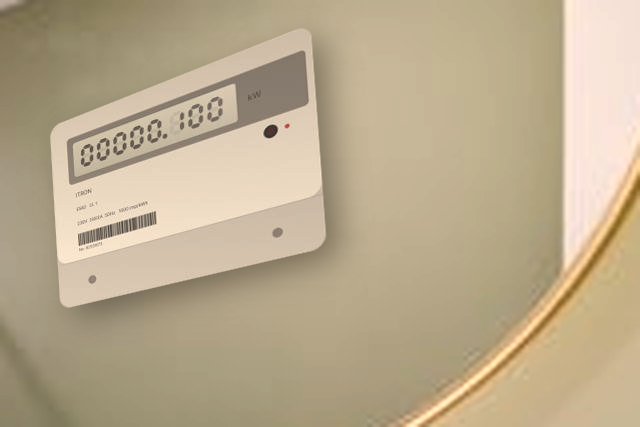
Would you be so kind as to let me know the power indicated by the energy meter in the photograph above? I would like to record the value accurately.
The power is 0.100 kW
